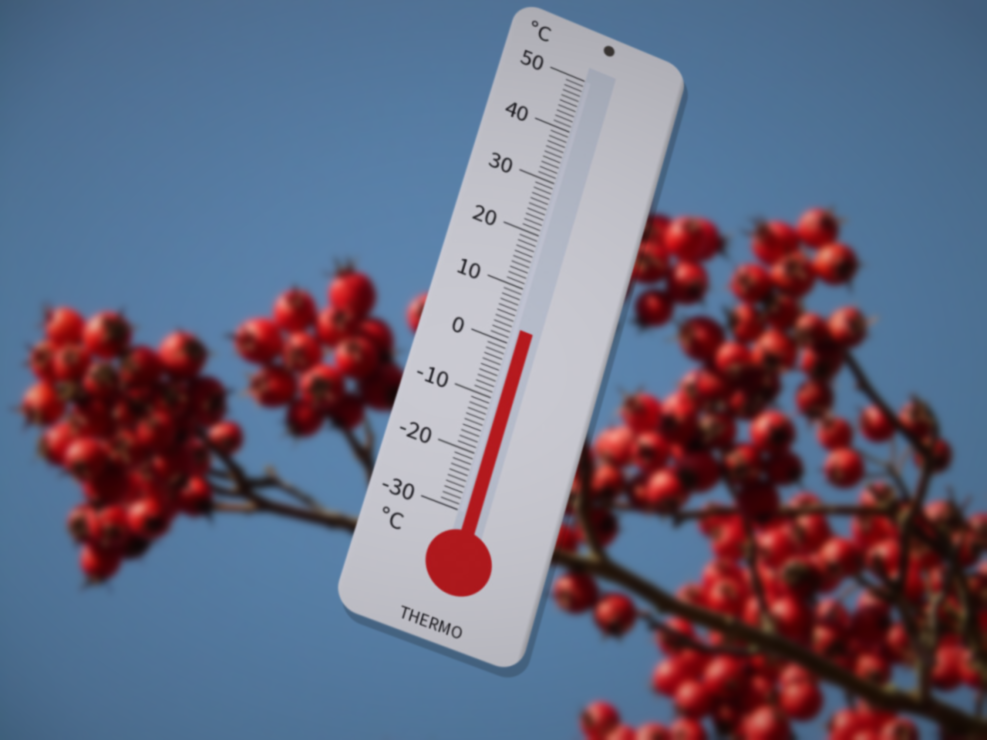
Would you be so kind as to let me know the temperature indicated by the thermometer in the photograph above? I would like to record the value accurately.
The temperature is 3 °C
